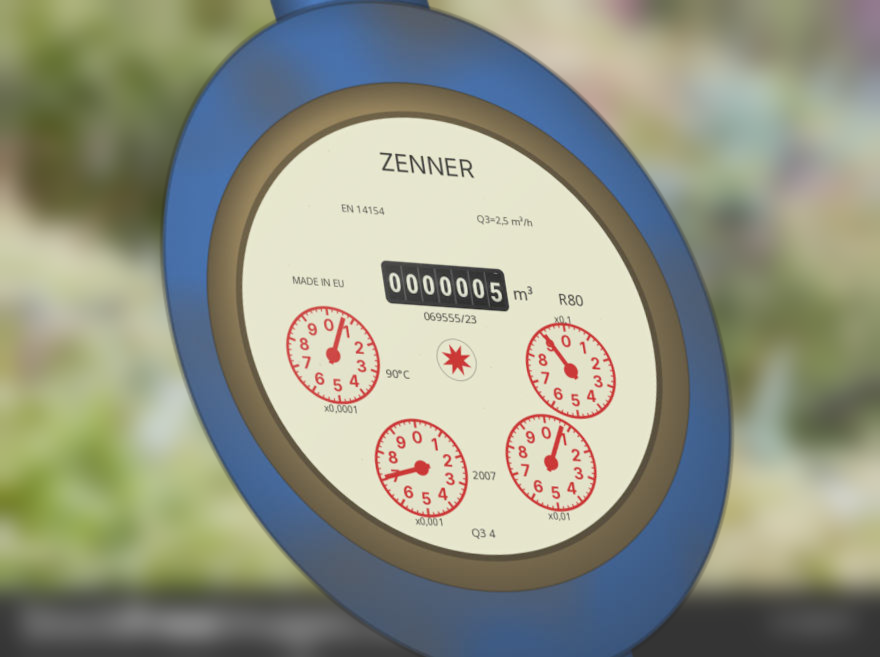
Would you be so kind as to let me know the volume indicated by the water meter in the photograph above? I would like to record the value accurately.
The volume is 4.9070 m³
